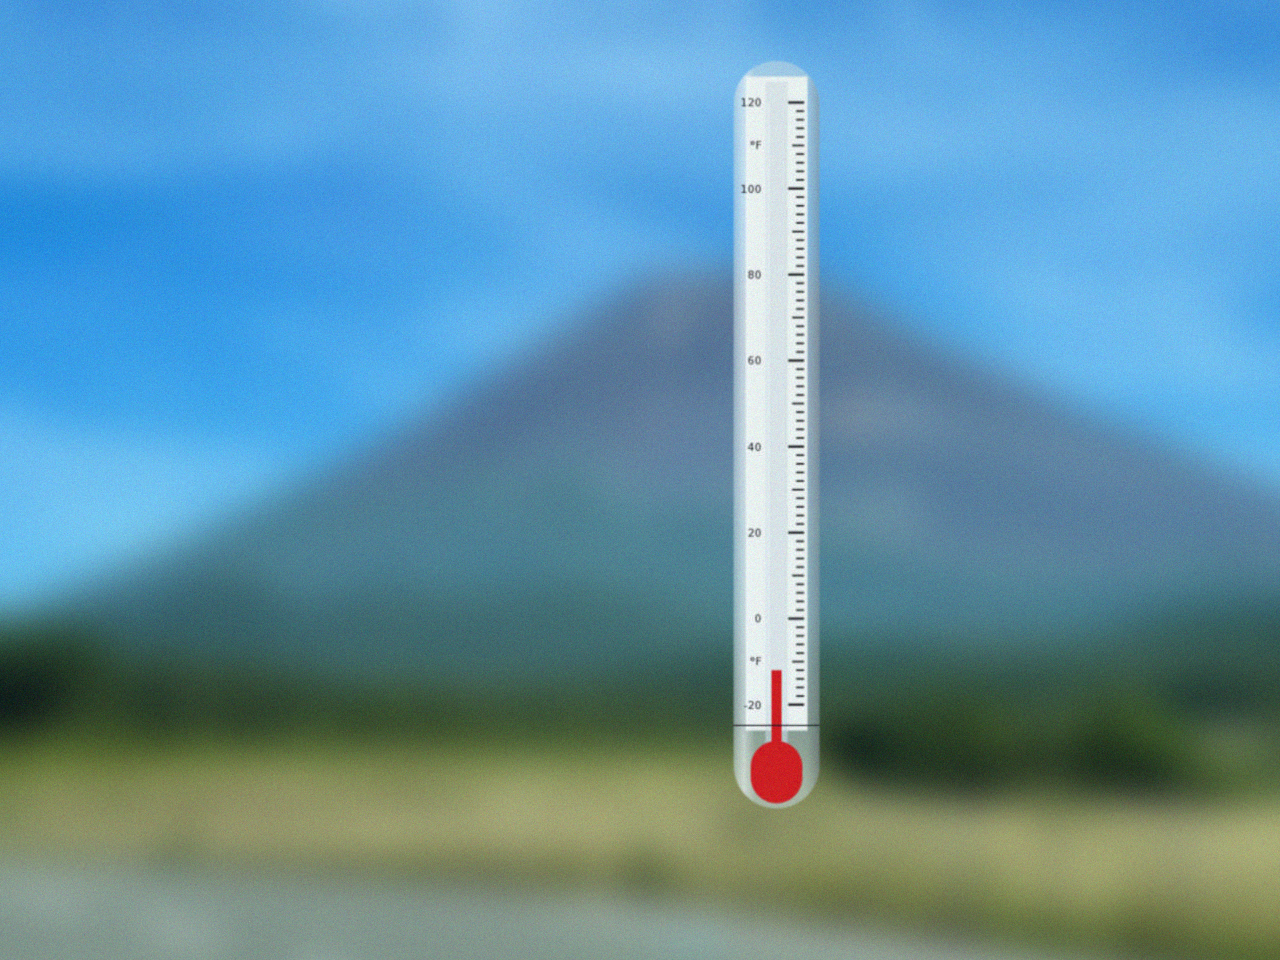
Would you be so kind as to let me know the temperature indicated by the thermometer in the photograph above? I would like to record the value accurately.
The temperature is -12 °F
